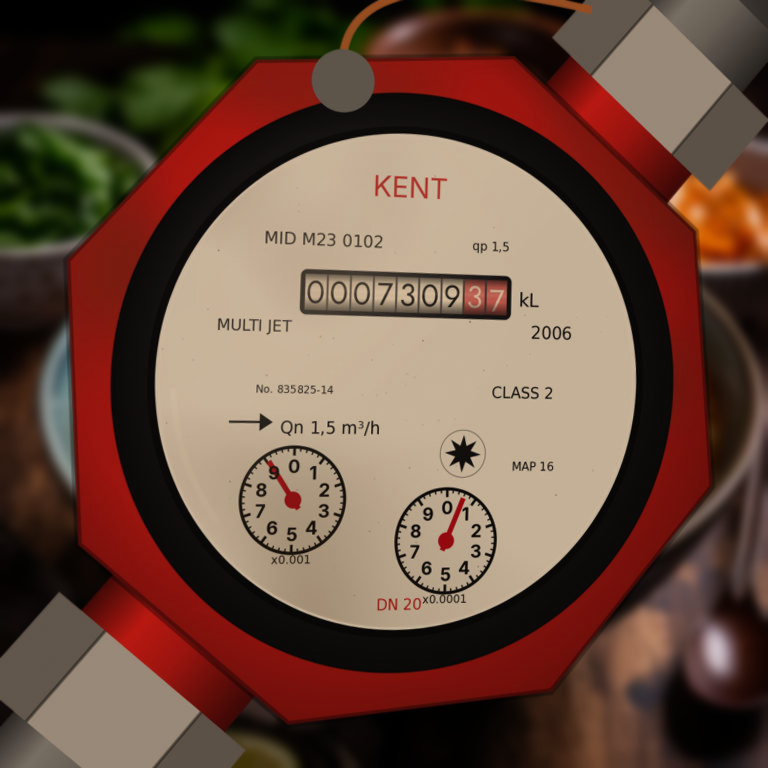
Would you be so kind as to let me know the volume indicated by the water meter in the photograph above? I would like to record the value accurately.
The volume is 7309.3690 kL
